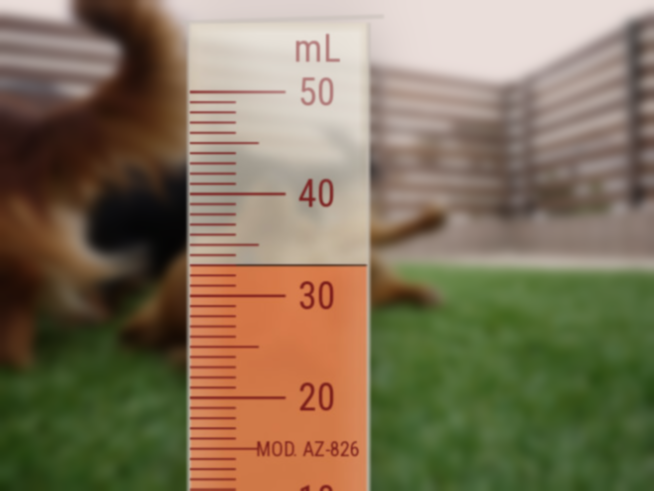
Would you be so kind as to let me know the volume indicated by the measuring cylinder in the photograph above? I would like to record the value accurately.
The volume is 33 mL
